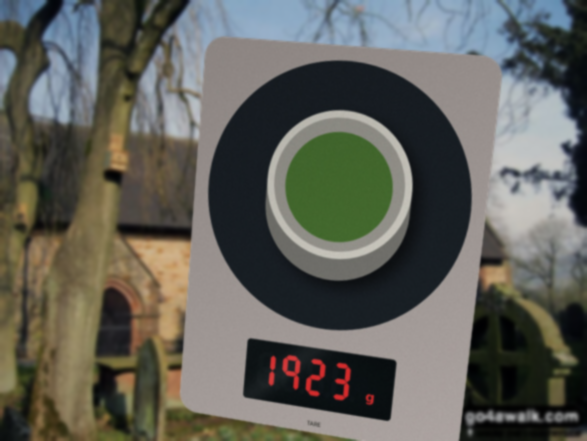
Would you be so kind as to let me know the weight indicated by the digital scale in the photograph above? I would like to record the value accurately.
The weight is 1923 g
